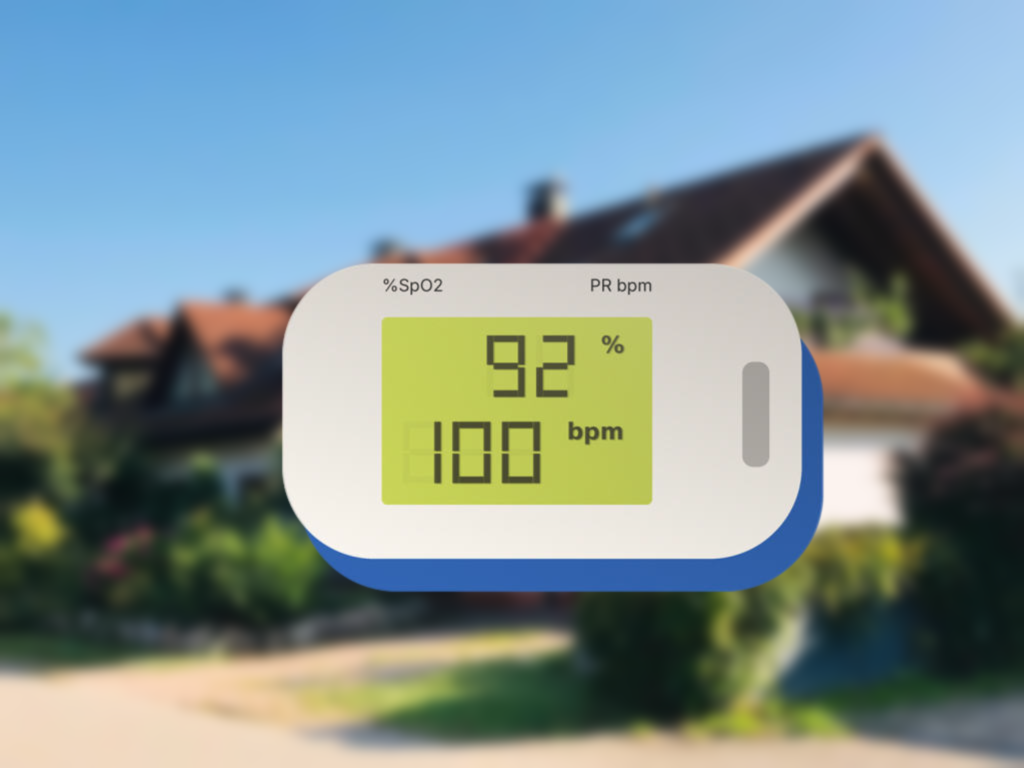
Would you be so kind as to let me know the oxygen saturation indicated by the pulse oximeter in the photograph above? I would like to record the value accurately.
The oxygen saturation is 92 %
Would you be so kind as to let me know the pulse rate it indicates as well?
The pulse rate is 100 bpm
